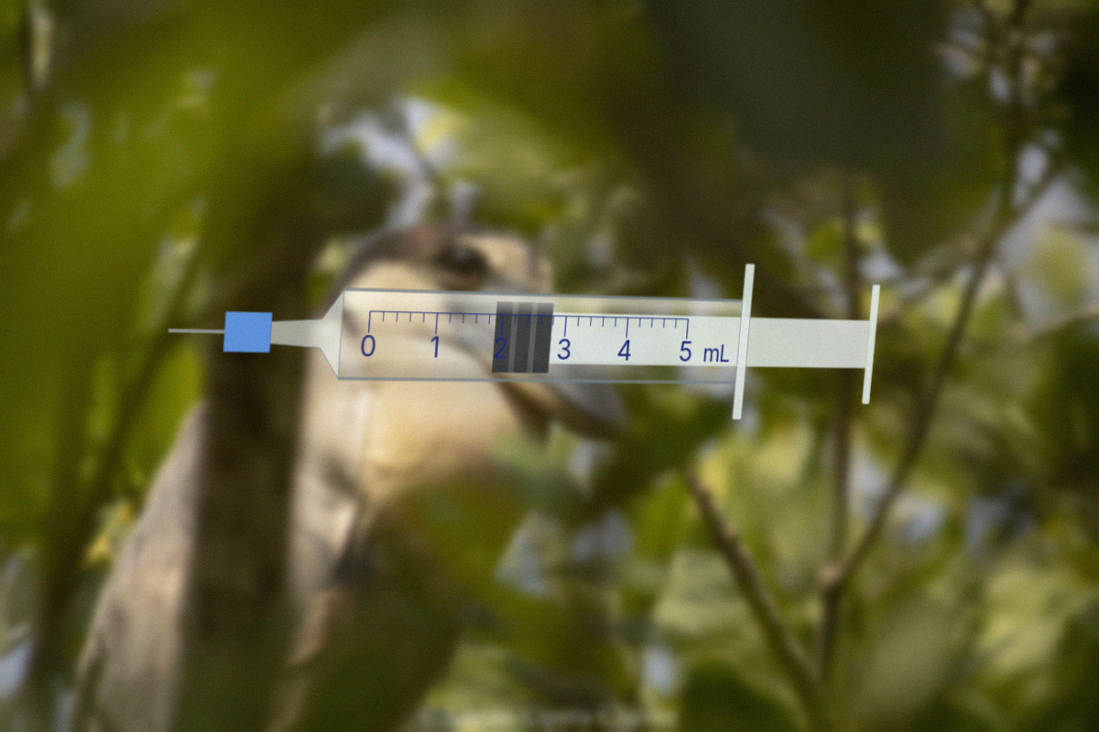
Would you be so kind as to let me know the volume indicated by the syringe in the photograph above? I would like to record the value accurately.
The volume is 1.9 mL
